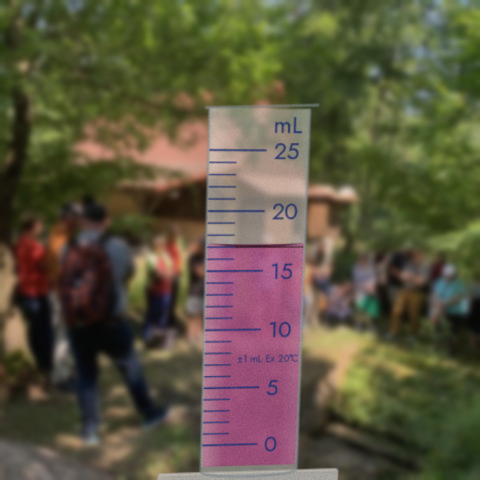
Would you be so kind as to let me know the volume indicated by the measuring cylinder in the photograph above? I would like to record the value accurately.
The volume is 17 mL
